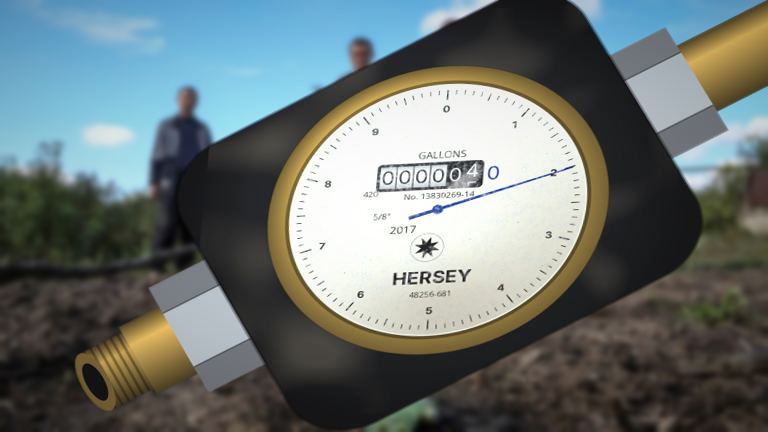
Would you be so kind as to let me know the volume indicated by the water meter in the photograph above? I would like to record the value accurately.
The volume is 42.0 gal
